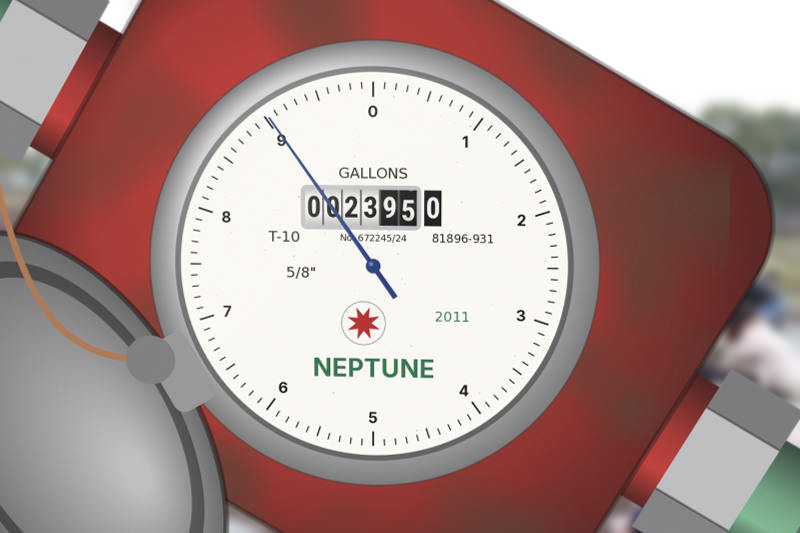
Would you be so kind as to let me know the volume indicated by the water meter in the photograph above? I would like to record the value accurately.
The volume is 23949.0 gal
